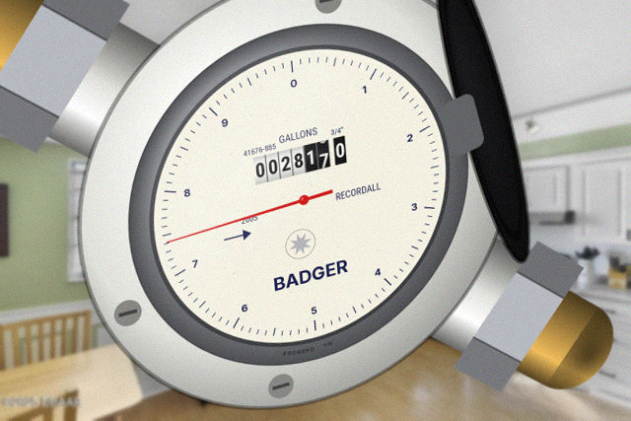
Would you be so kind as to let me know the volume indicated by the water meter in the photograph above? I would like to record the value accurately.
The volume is 28167.4 gal
